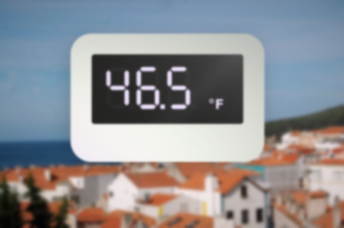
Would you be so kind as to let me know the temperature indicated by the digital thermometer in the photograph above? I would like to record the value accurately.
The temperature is 46.5 °F
